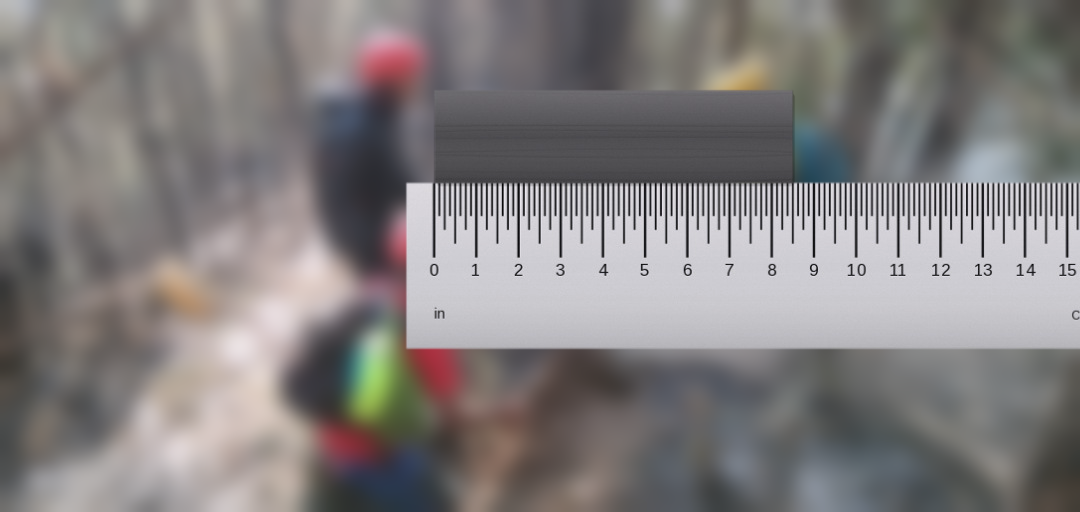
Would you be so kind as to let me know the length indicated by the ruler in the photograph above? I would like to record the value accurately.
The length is 8.5 in
